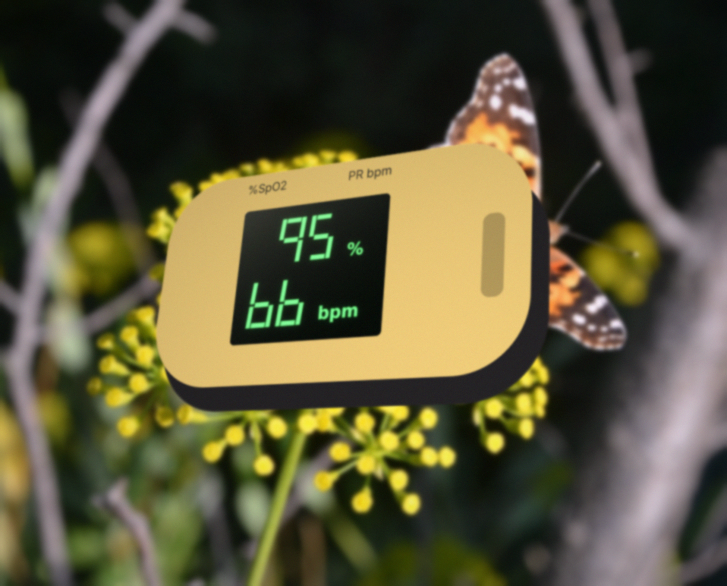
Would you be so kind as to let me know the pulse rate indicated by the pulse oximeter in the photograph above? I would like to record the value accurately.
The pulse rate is 66 bpm
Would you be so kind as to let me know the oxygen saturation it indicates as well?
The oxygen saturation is 95 %
